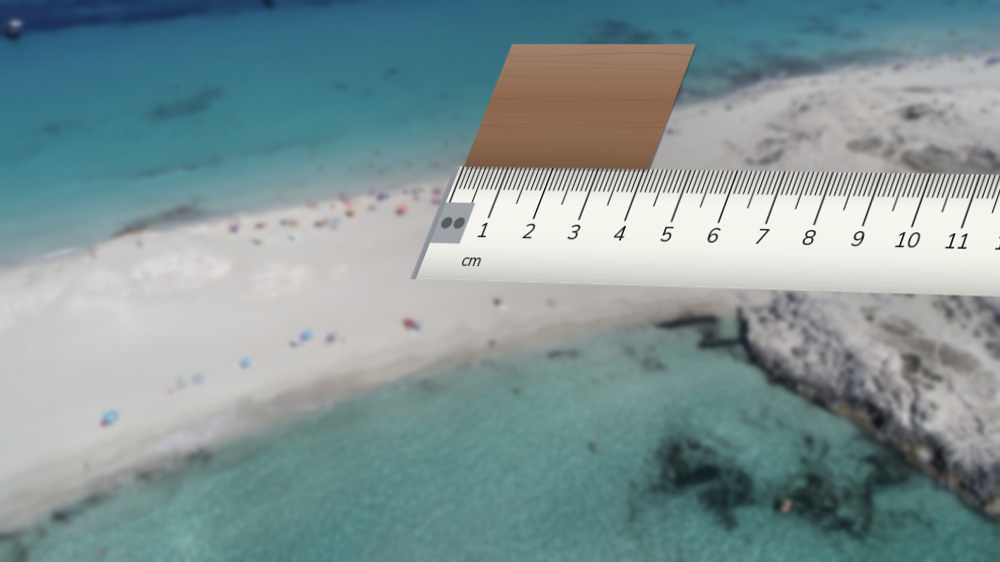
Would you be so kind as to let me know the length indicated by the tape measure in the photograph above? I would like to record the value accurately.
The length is 4.1 cm
